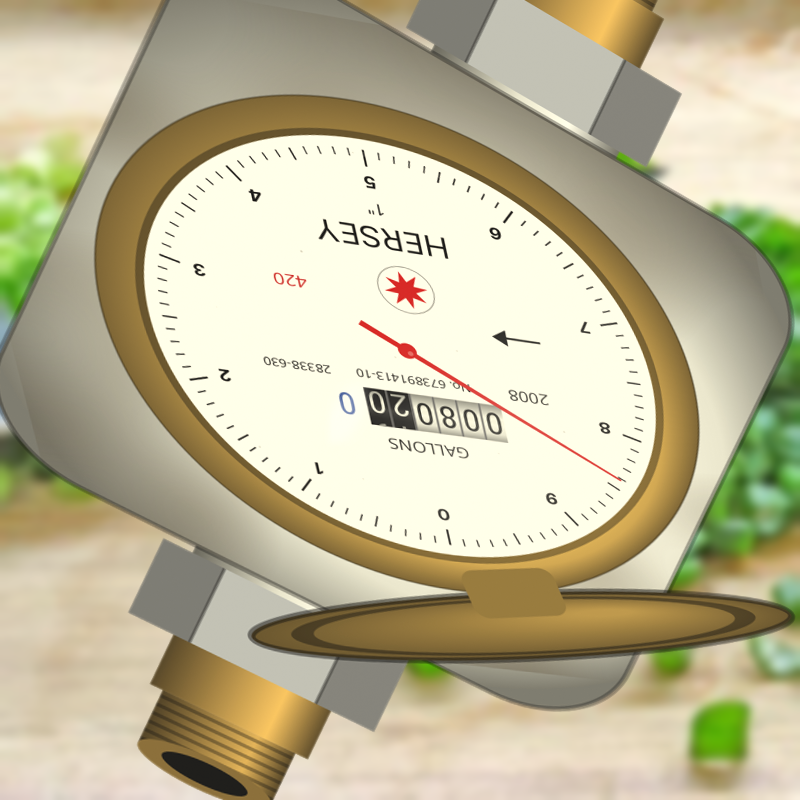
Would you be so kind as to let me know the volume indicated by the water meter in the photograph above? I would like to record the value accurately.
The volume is 80198.4 gal
